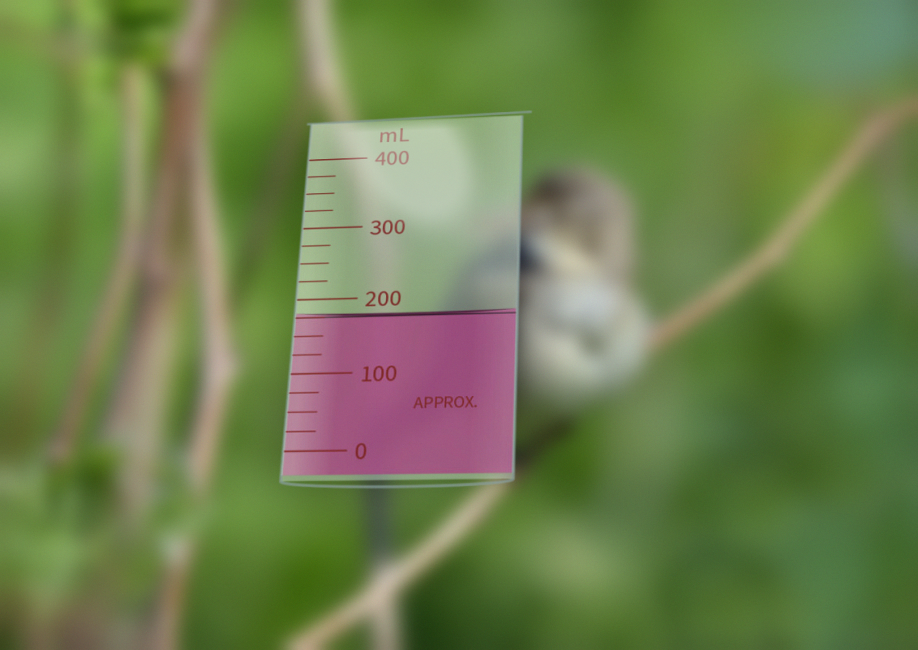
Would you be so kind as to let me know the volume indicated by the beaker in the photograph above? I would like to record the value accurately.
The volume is 175 mL
